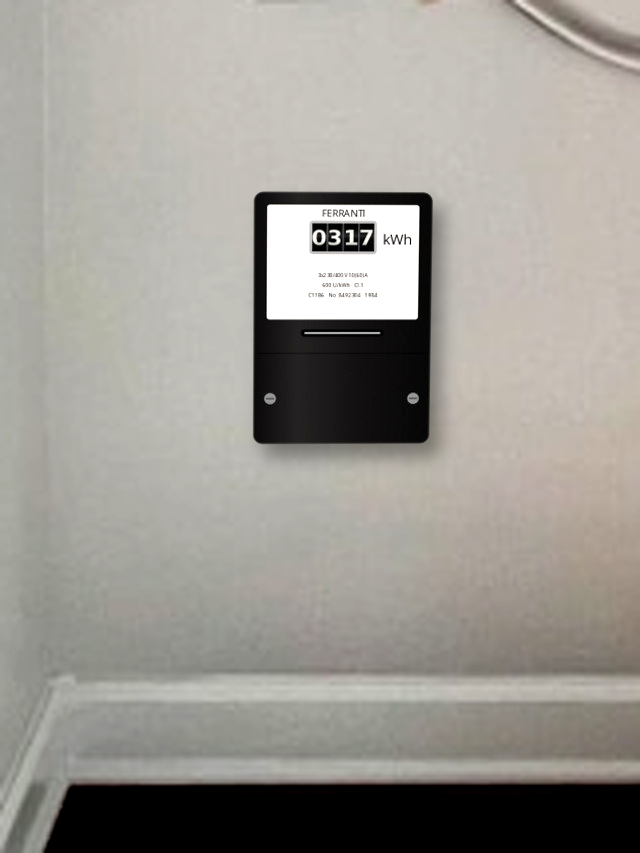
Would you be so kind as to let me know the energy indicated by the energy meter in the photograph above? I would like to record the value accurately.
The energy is 317 kWh
